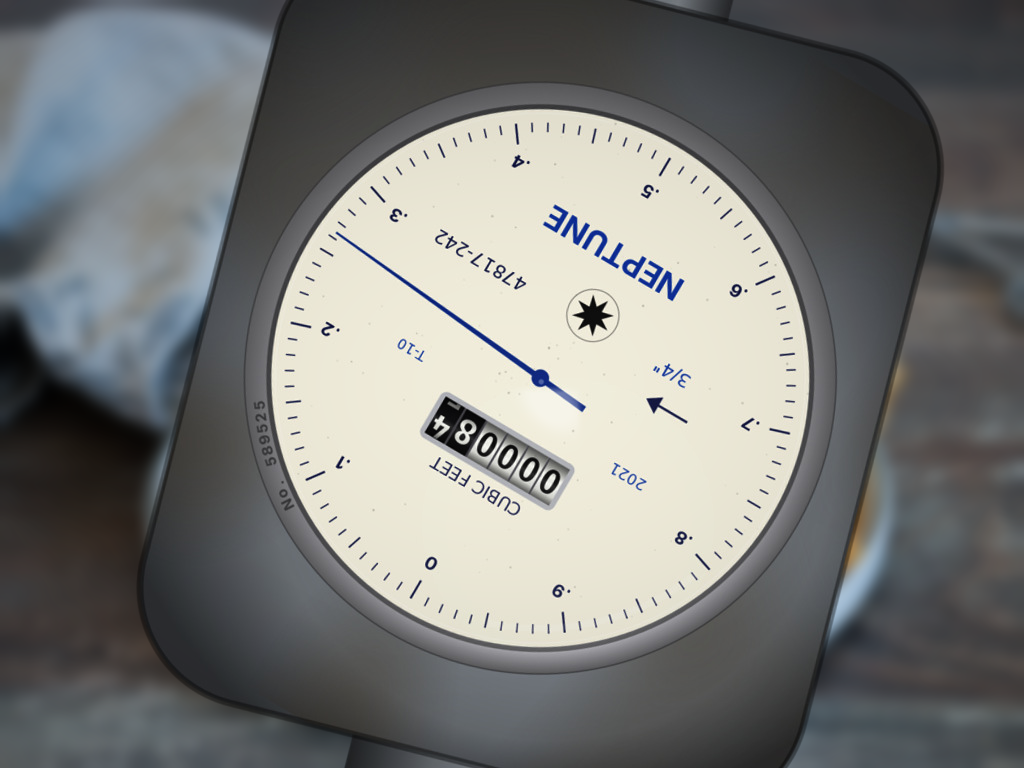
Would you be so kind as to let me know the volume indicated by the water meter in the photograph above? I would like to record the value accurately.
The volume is 84.26 ft³
